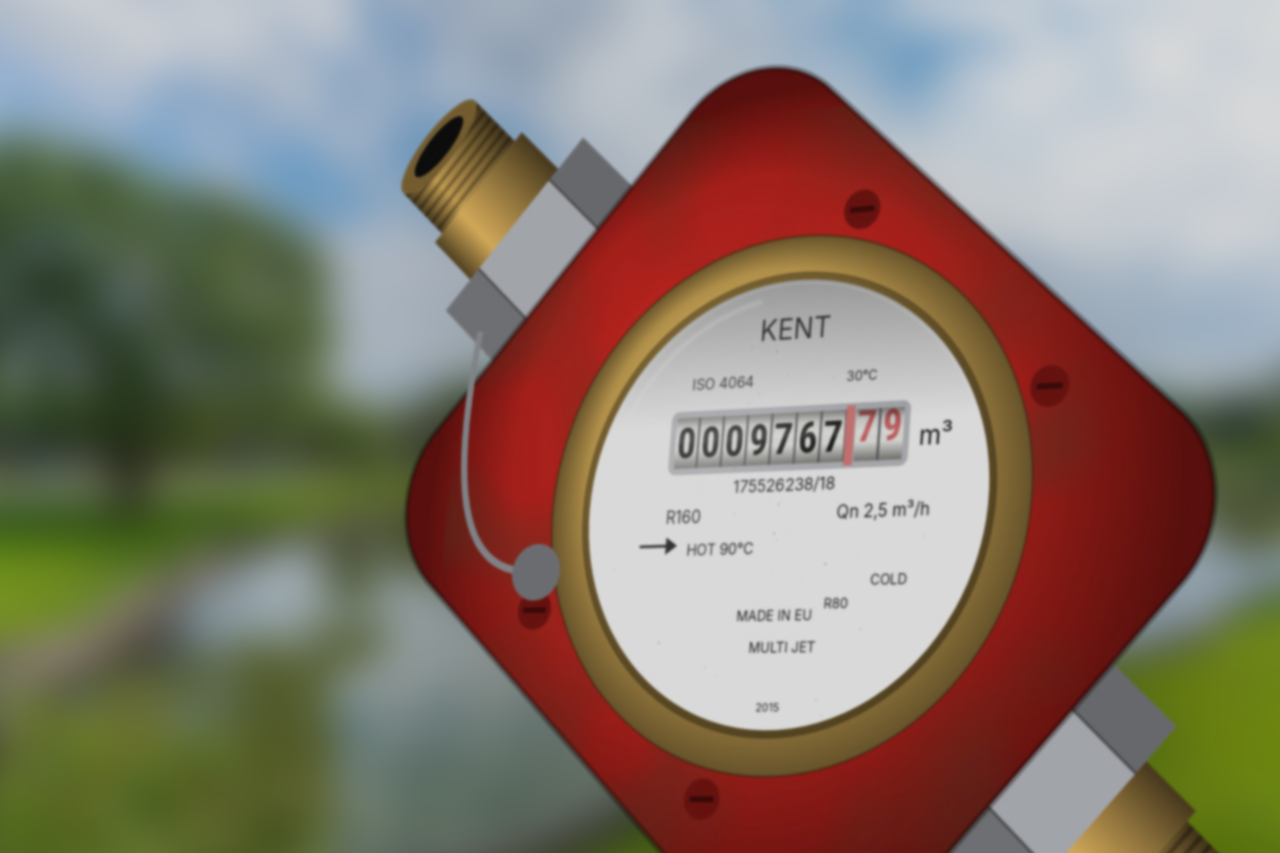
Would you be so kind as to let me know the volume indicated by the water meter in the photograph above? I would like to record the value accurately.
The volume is 9767.79 m³
